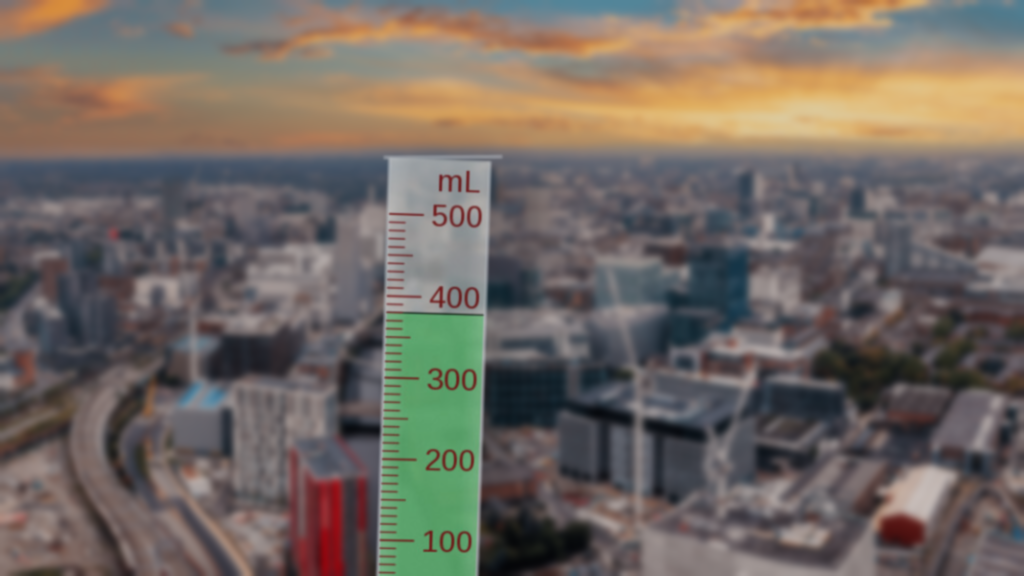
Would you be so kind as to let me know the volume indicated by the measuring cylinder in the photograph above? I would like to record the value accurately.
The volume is 380 mL
